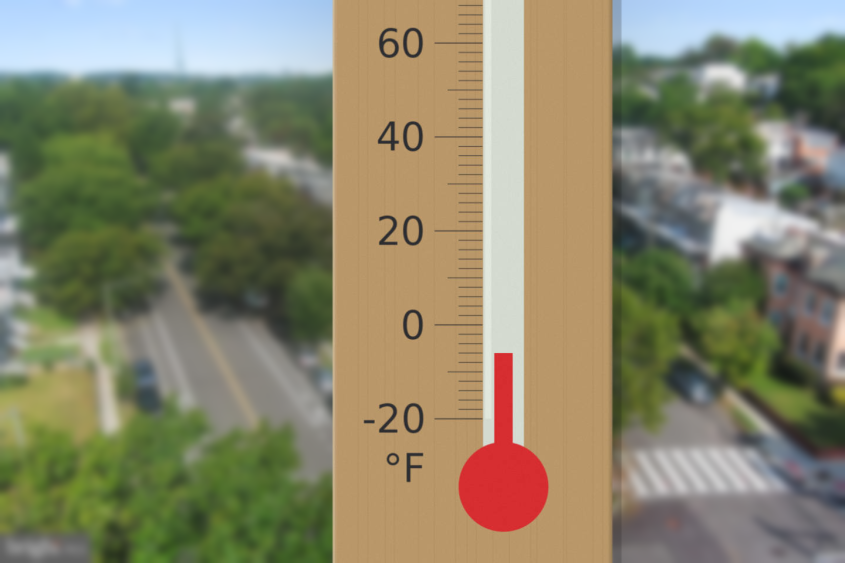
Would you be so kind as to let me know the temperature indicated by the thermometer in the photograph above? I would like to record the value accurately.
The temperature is -6 °F
